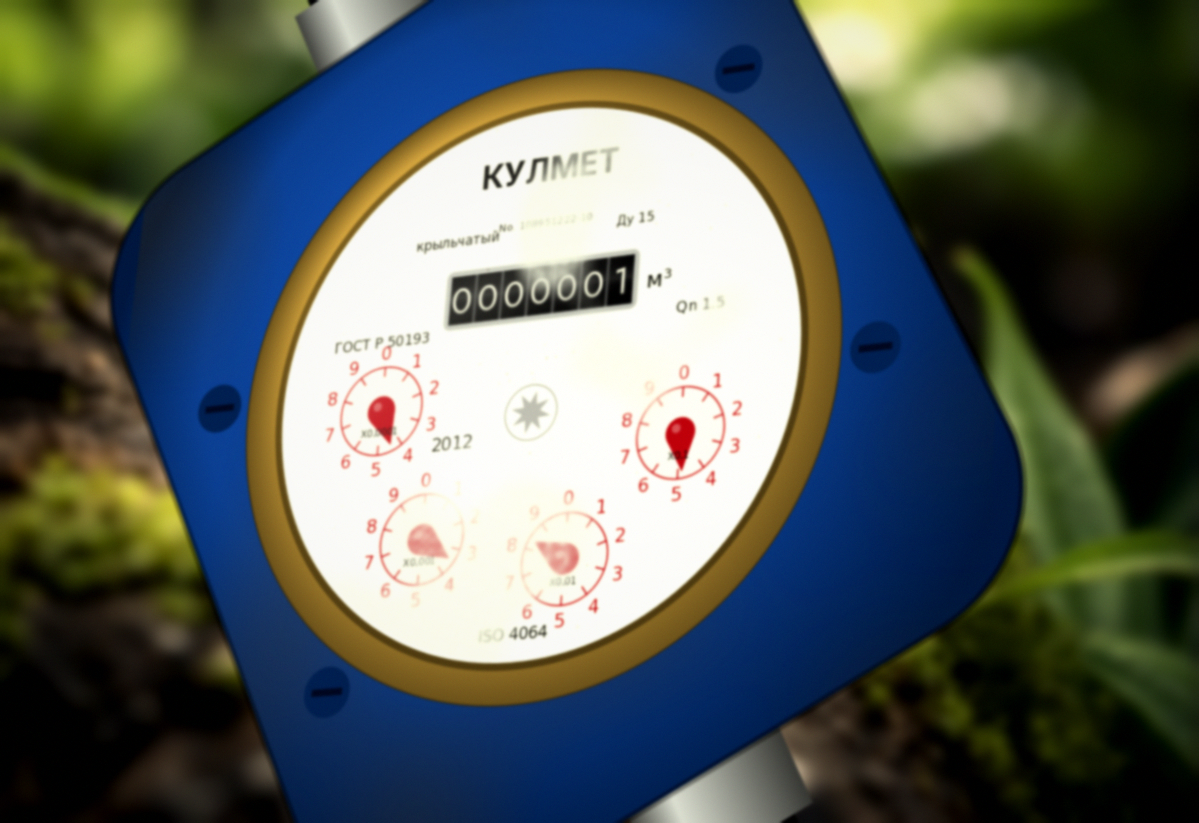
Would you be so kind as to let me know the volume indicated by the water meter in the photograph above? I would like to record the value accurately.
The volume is 1.4834 m³
